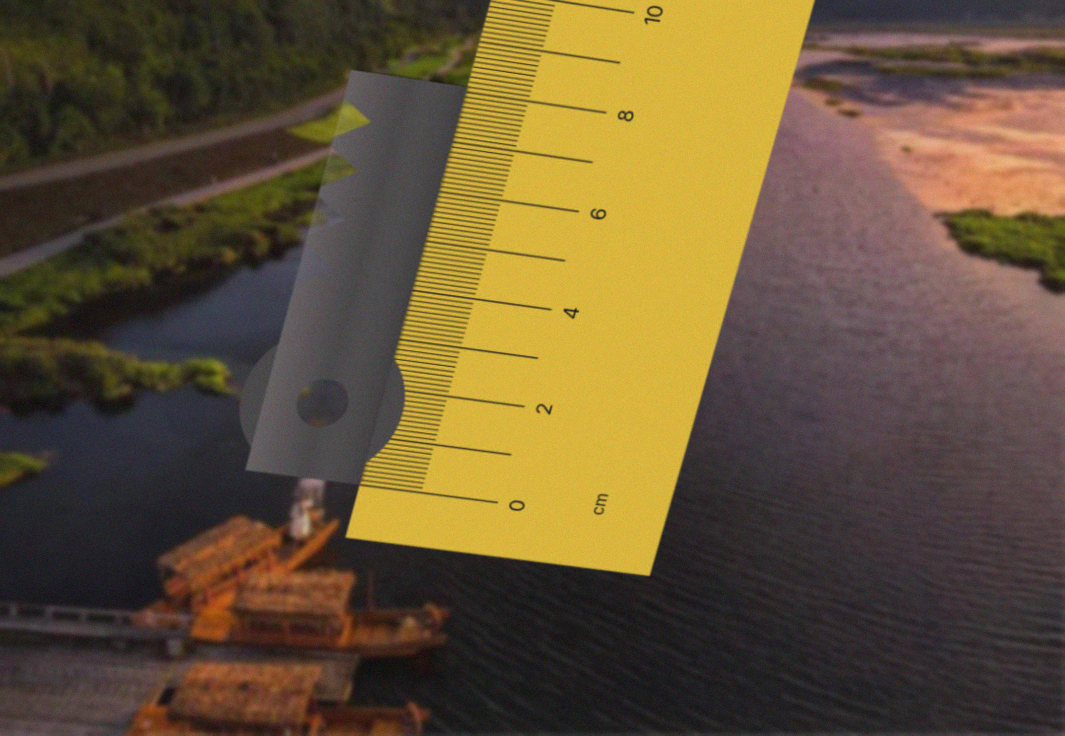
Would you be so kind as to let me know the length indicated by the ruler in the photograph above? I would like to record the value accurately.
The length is 8.1 cm
